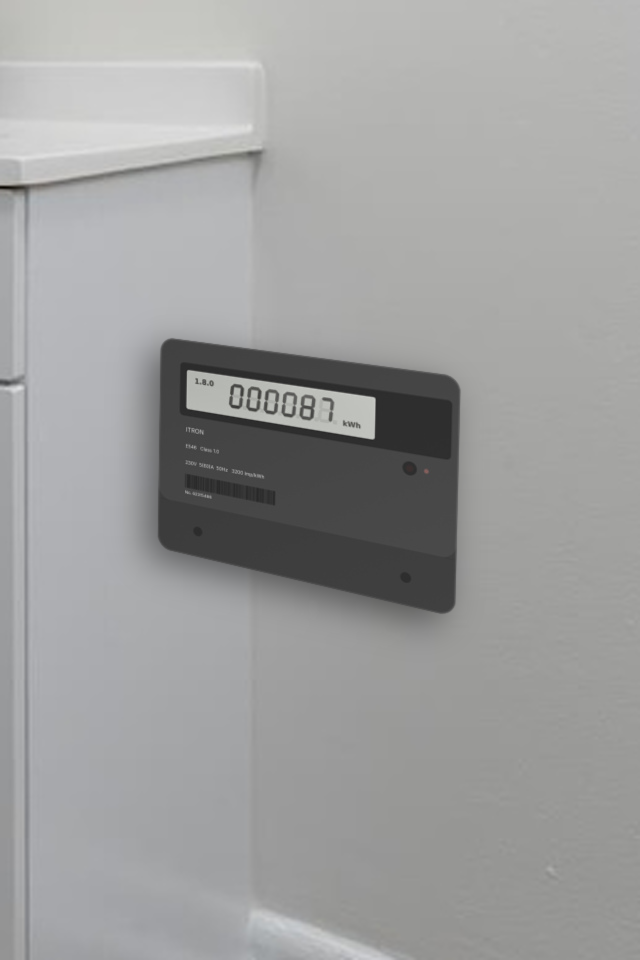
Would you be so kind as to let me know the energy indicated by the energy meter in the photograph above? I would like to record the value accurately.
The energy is 87 kWh
